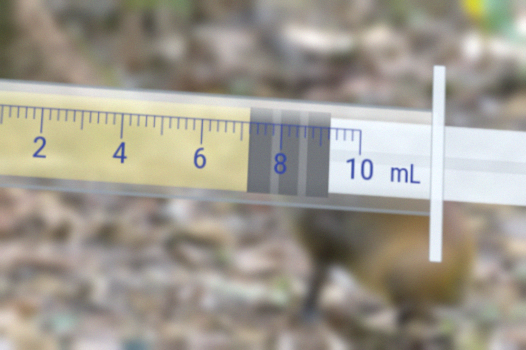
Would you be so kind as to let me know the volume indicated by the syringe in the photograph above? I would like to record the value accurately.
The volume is 7.2 mL
